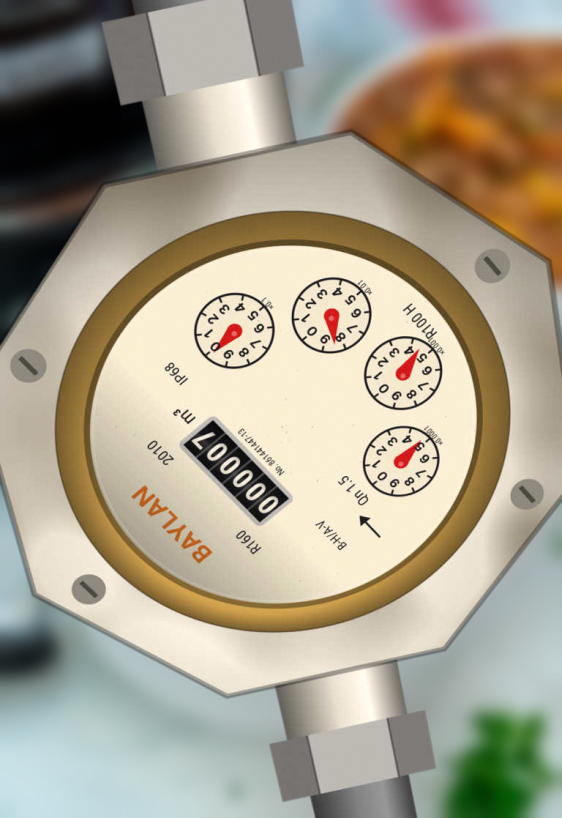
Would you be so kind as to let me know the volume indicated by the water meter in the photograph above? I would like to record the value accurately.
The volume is 6.9844 m³
